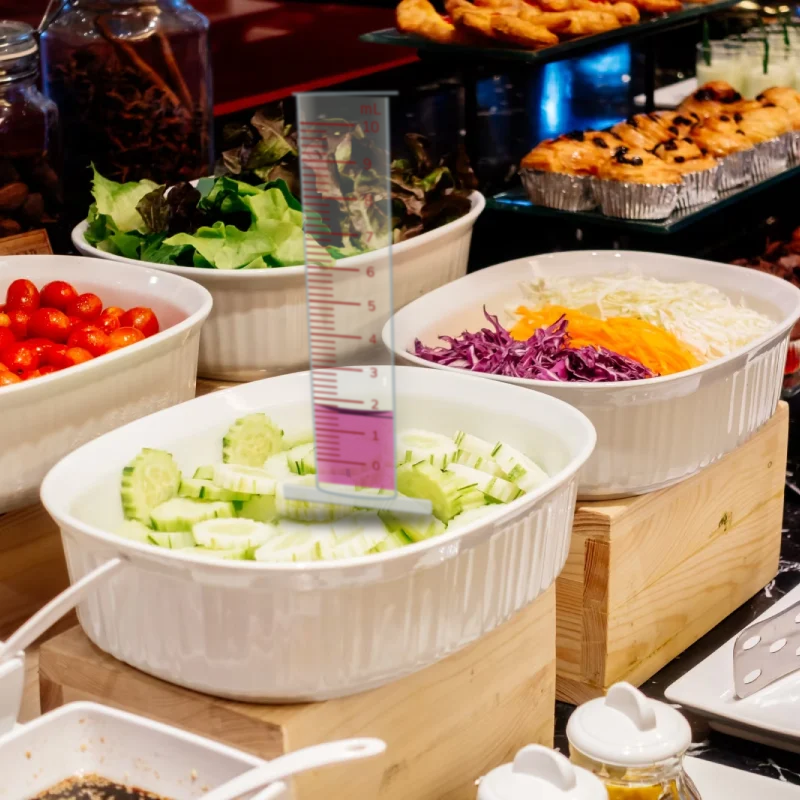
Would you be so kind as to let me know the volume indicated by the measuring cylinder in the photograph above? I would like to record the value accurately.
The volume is 1.6 mL
